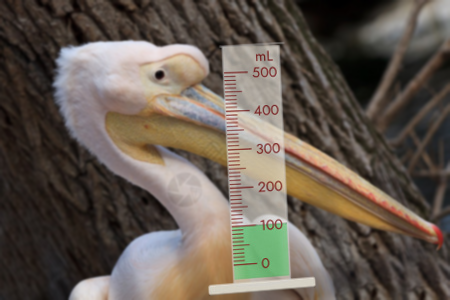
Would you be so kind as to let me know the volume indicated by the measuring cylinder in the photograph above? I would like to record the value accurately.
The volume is 100 mL
